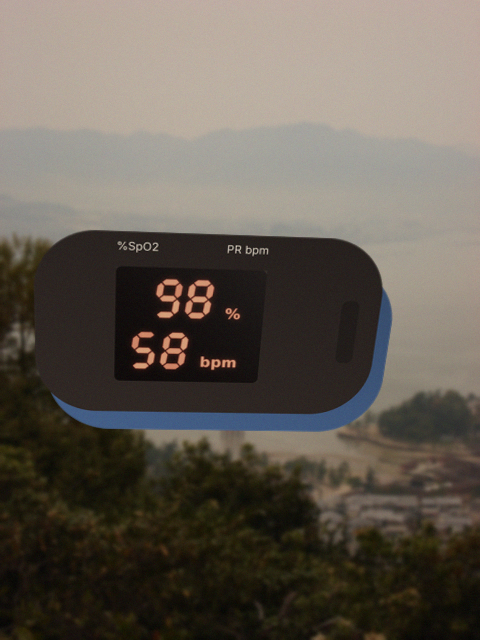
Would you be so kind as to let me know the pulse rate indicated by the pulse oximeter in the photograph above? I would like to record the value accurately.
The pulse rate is 58 bpm
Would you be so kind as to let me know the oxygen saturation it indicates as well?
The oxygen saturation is 98 %
